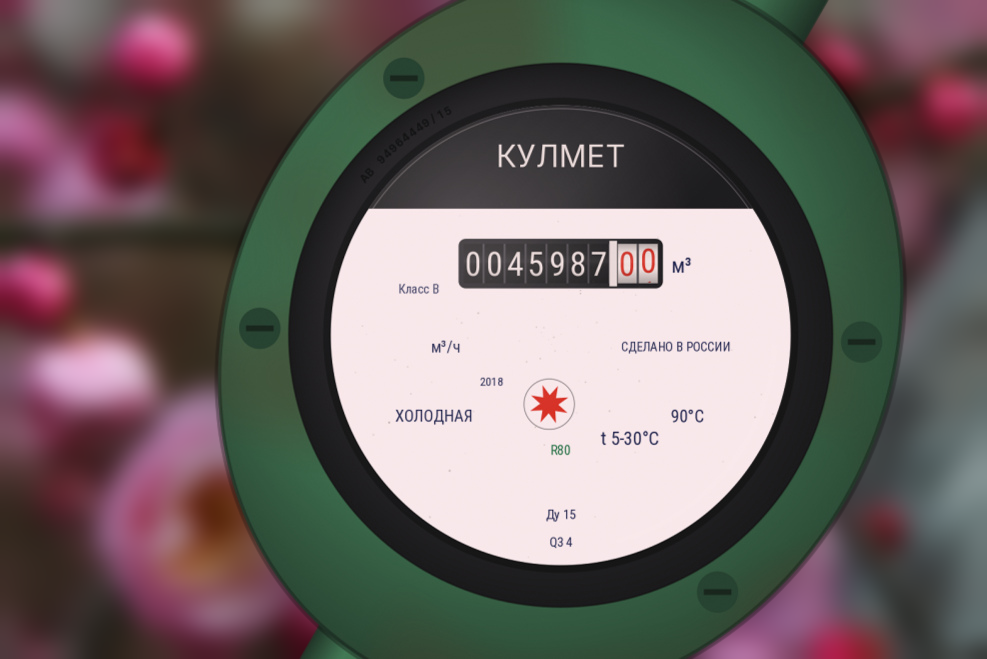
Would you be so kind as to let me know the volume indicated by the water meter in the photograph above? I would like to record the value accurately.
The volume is 45987.00 m³
